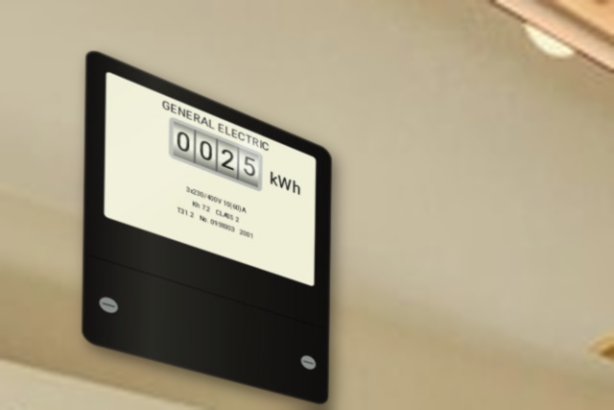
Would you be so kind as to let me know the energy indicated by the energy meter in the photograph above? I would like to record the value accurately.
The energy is 25 kWh
